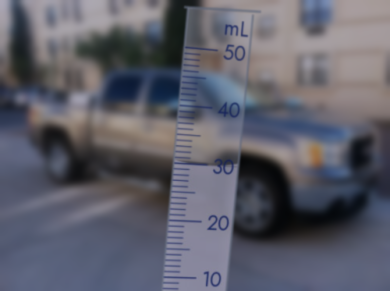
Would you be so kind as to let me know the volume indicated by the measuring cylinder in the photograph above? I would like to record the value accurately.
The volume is 30 mL
